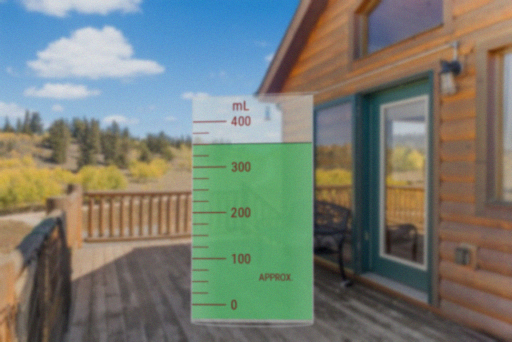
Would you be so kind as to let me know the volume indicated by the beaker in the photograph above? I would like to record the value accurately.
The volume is 350 mL
